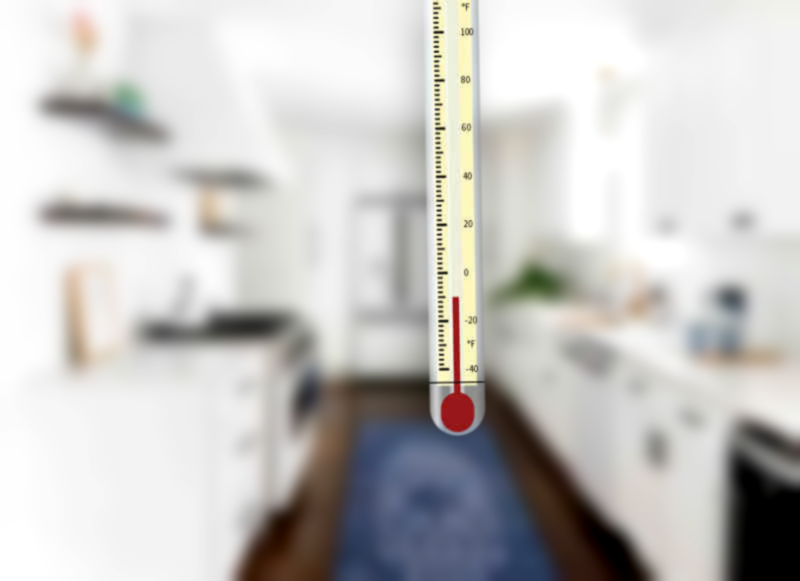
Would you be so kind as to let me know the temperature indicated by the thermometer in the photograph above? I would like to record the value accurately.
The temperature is -10 °F
